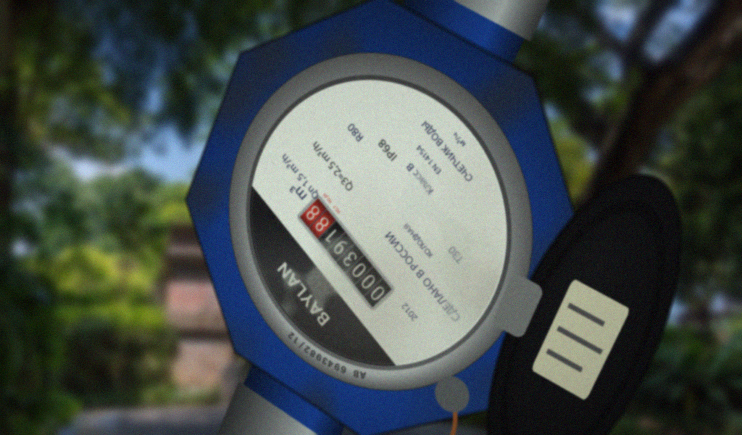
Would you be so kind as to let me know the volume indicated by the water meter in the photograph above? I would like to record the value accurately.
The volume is 391.88 m³
